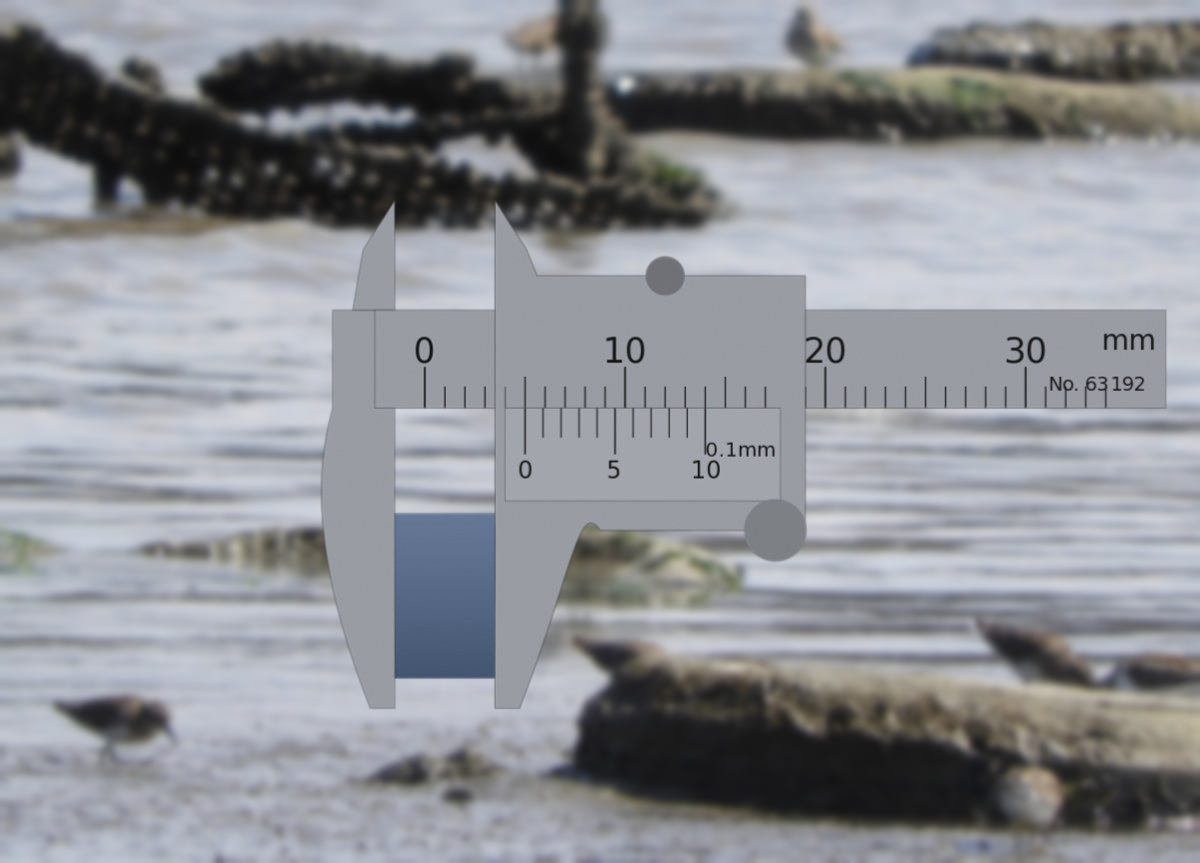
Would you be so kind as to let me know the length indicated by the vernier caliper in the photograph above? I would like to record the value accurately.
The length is 5.0 mm
